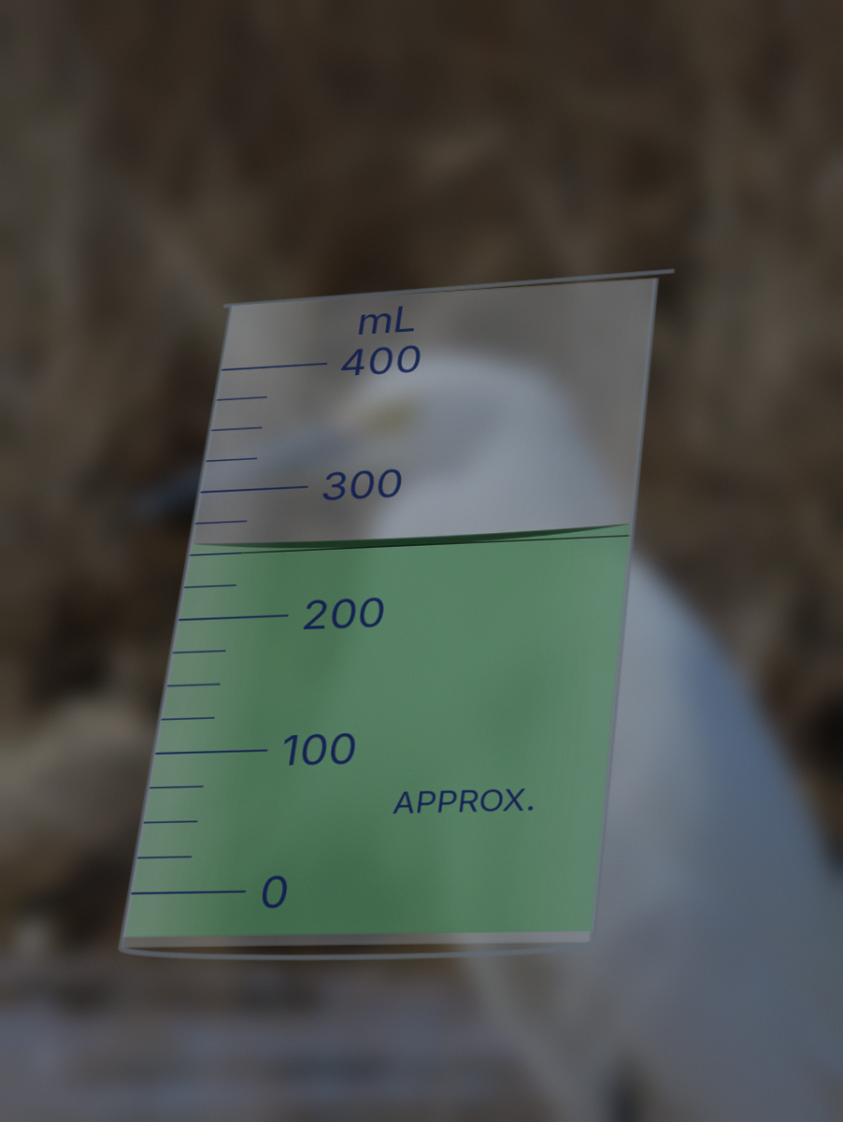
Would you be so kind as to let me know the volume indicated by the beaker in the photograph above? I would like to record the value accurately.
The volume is 250 mL
